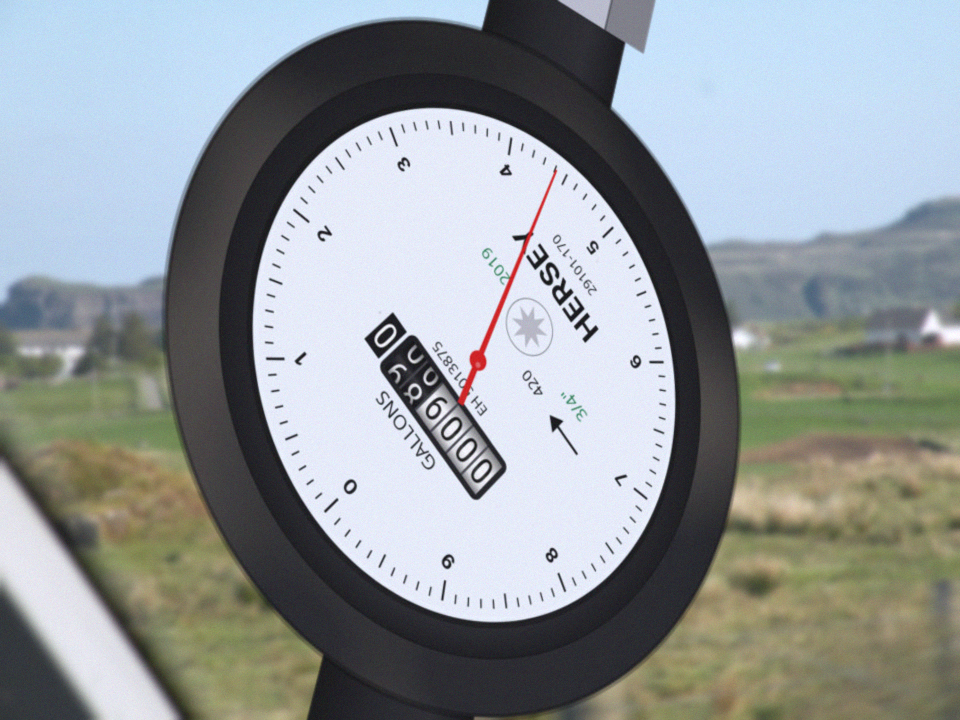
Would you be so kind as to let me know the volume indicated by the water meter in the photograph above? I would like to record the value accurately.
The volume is 9894.4 gal
